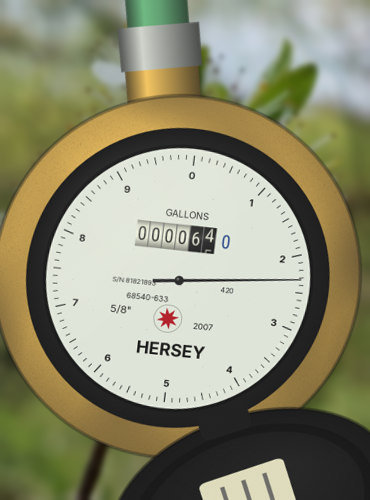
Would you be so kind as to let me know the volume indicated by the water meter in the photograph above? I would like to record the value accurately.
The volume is 642.3 gal
